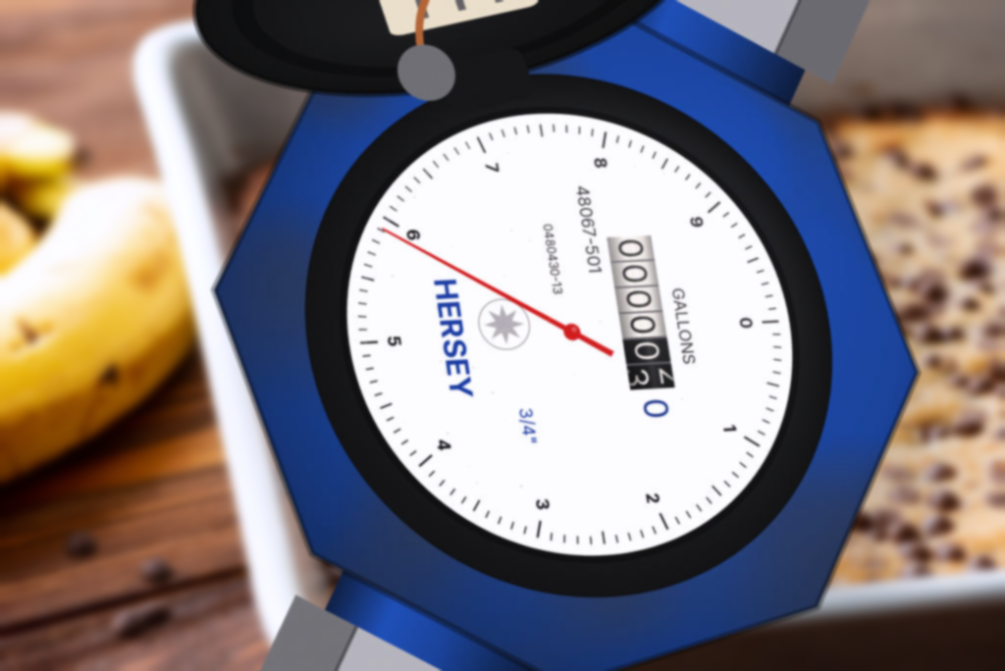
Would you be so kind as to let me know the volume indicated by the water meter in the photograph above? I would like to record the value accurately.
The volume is 25.9 gal
